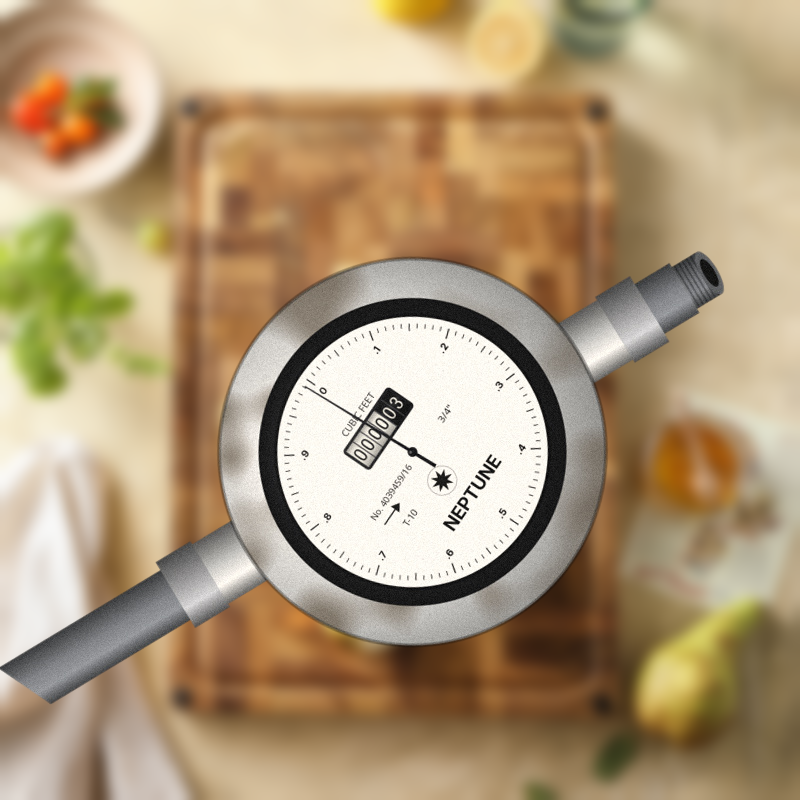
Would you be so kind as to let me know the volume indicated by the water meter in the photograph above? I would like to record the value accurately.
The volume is 2.99 ft³
